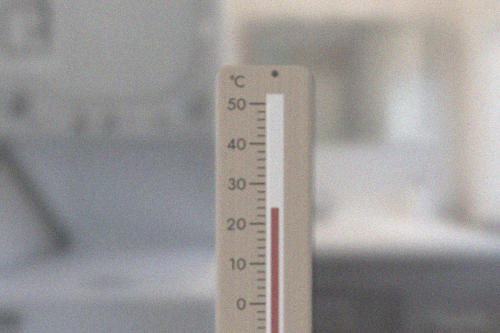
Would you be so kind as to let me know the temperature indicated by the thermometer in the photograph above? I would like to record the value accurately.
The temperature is 24 °C
